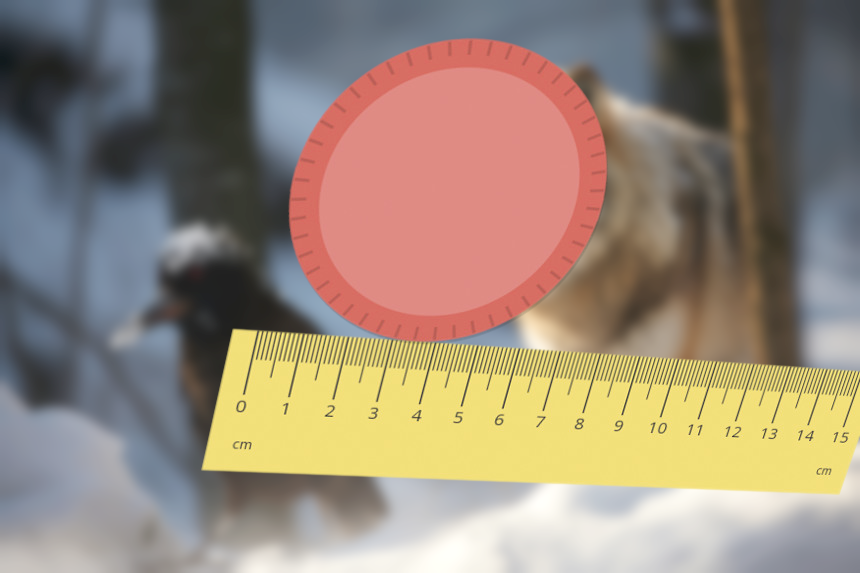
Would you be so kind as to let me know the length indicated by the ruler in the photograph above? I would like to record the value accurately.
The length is 7 cm
